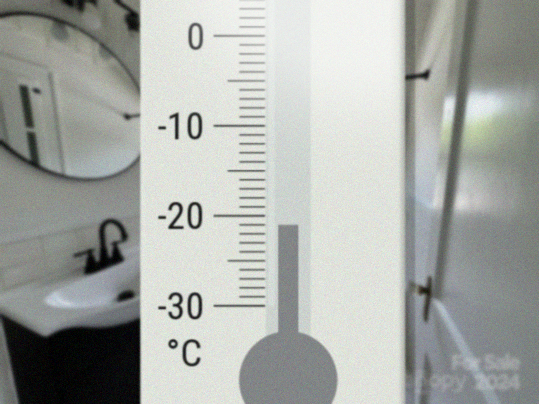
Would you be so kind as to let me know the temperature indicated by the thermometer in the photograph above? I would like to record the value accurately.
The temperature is -21 °C
